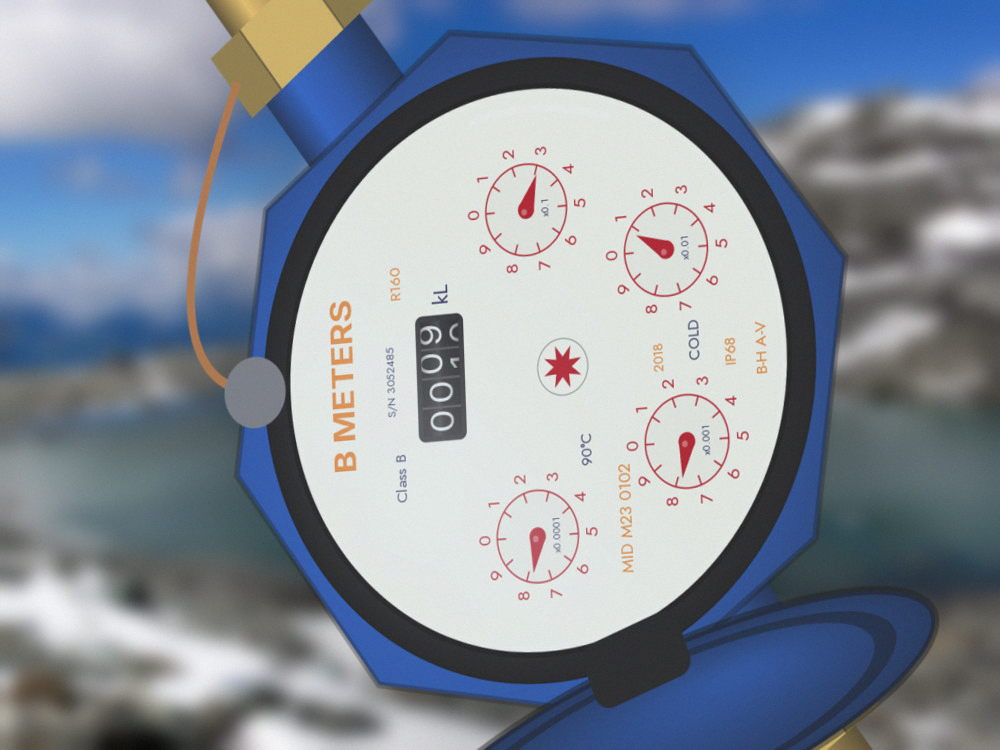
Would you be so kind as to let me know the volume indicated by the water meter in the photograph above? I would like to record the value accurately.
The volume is 9.3077 kL
